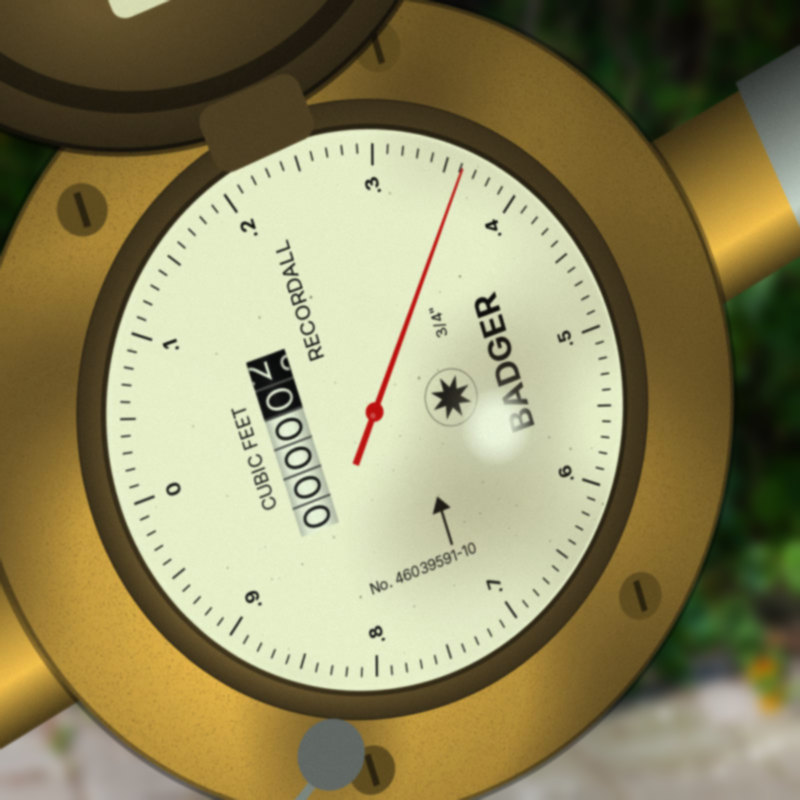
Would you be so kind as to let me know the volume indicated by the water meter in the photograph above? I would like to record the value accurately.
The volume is 2.36 ft³
